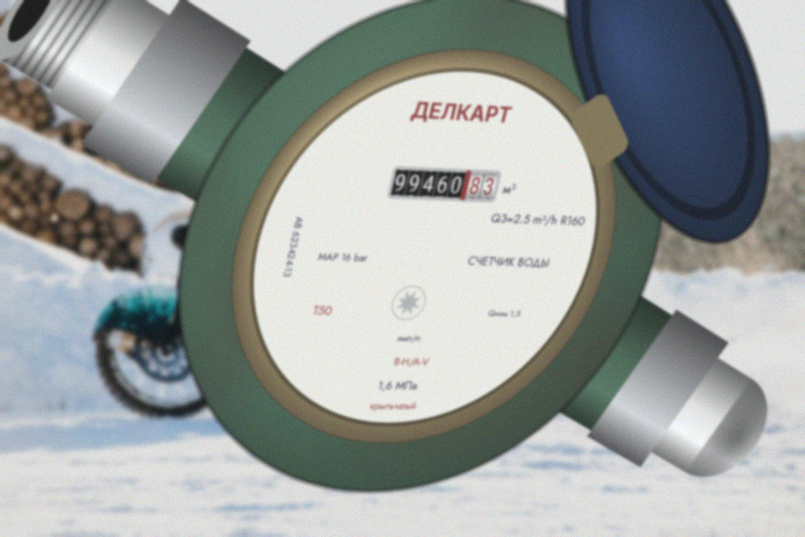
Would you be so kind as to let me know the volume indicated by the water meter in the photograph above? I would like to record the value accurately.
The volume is 99460.83 m³
